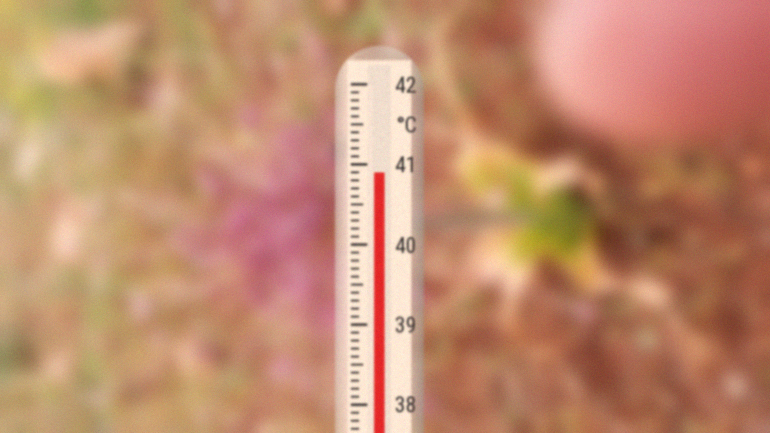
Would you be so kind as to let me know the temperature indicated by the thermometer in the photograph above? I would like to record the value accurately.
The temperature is 40.9 °C
